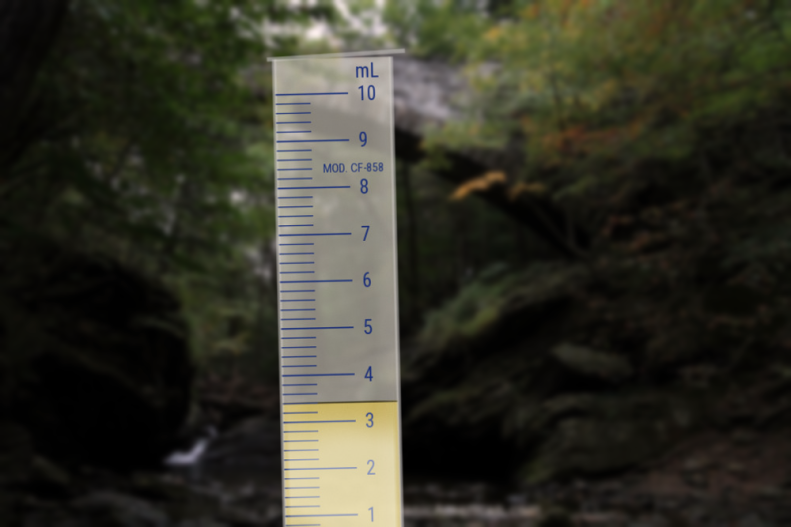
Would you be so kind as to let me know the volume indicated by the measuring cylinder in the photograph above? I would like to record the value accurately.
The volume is 3.4 mL
